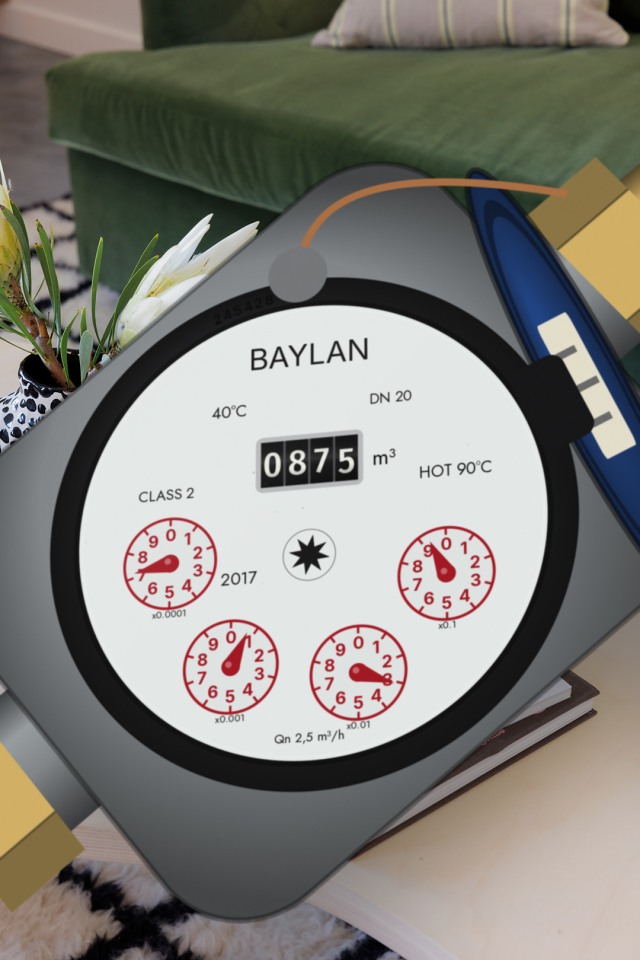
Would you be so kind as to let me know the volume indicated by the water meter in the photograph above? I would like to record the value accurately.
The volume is 874.9307 m³
